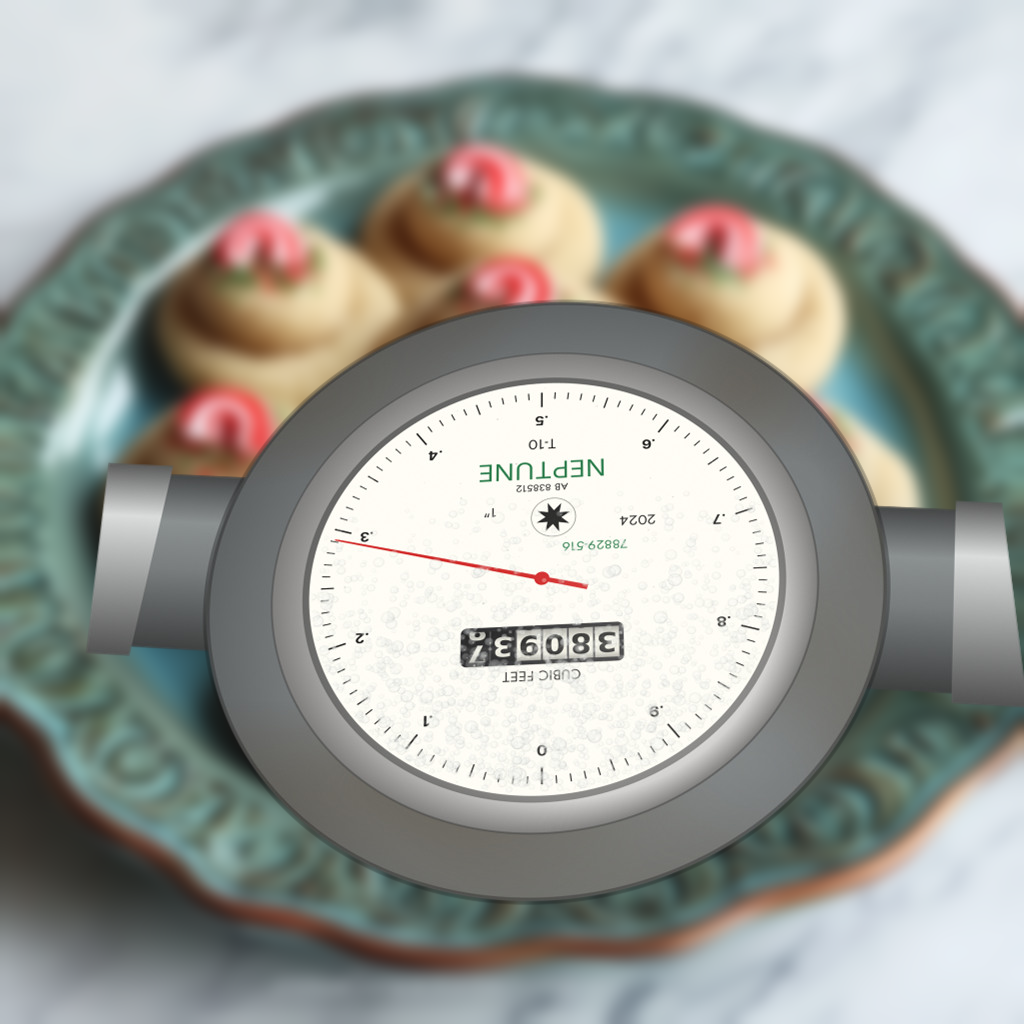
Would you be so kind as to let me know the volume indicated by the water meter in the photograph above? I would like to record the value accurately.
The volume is 380937.29 ft³
